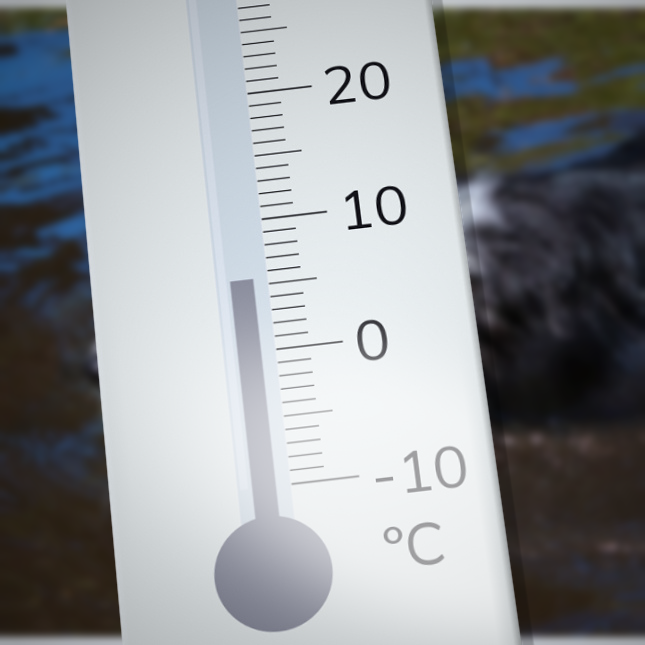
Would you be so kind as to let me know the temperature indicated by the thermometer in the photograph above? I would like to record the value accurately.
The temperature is 5.5 °C
